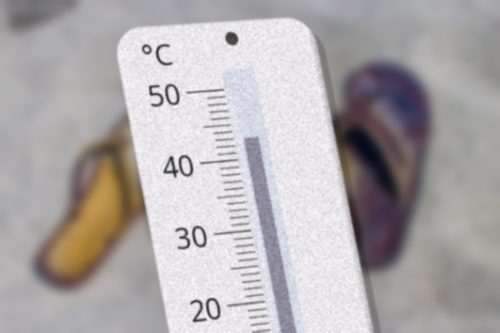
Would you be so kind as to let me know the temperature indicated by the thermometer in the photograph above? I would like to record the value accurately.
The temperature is 43 °C
